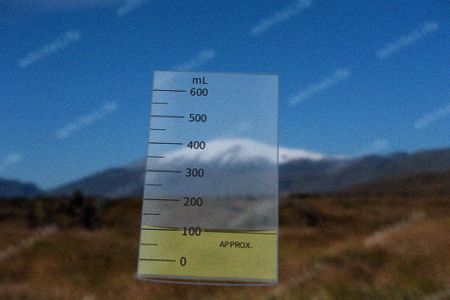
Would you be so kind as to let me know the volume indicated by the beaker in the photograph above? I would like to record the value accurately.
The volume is 100 mL
